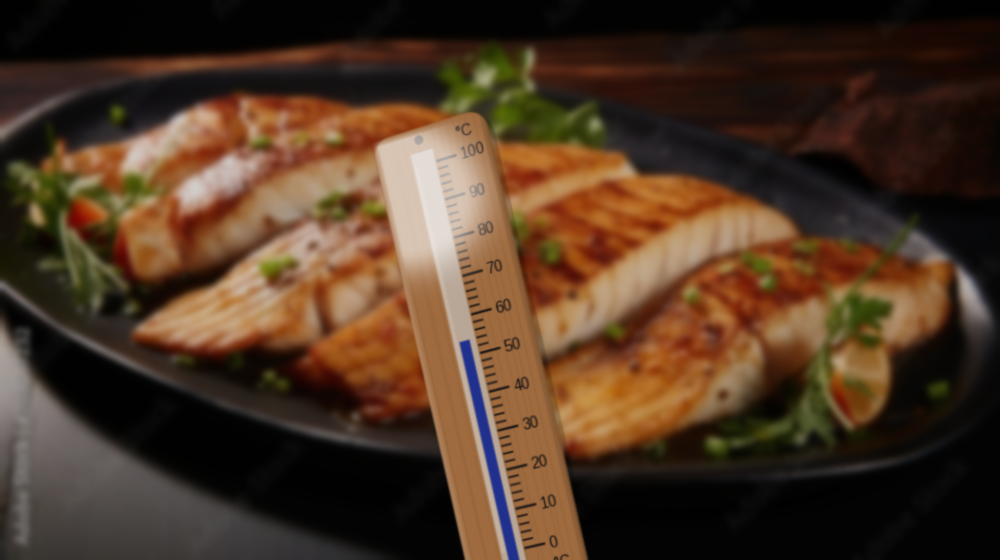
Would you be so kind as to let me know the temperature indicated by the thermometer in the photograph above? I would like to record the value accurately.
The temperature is 54 °C
